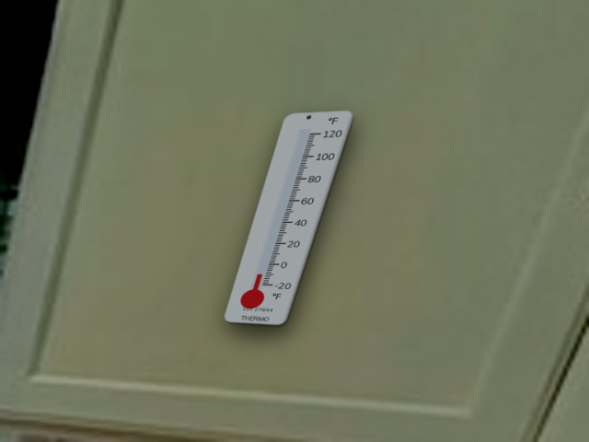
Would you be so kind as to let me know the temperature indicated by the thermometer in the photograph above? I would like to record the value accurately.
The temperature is -10 °F
